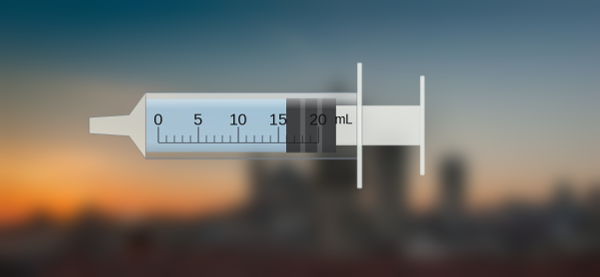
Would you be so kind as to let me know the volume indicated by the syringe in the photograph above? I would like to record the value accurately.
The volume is 16 mL
